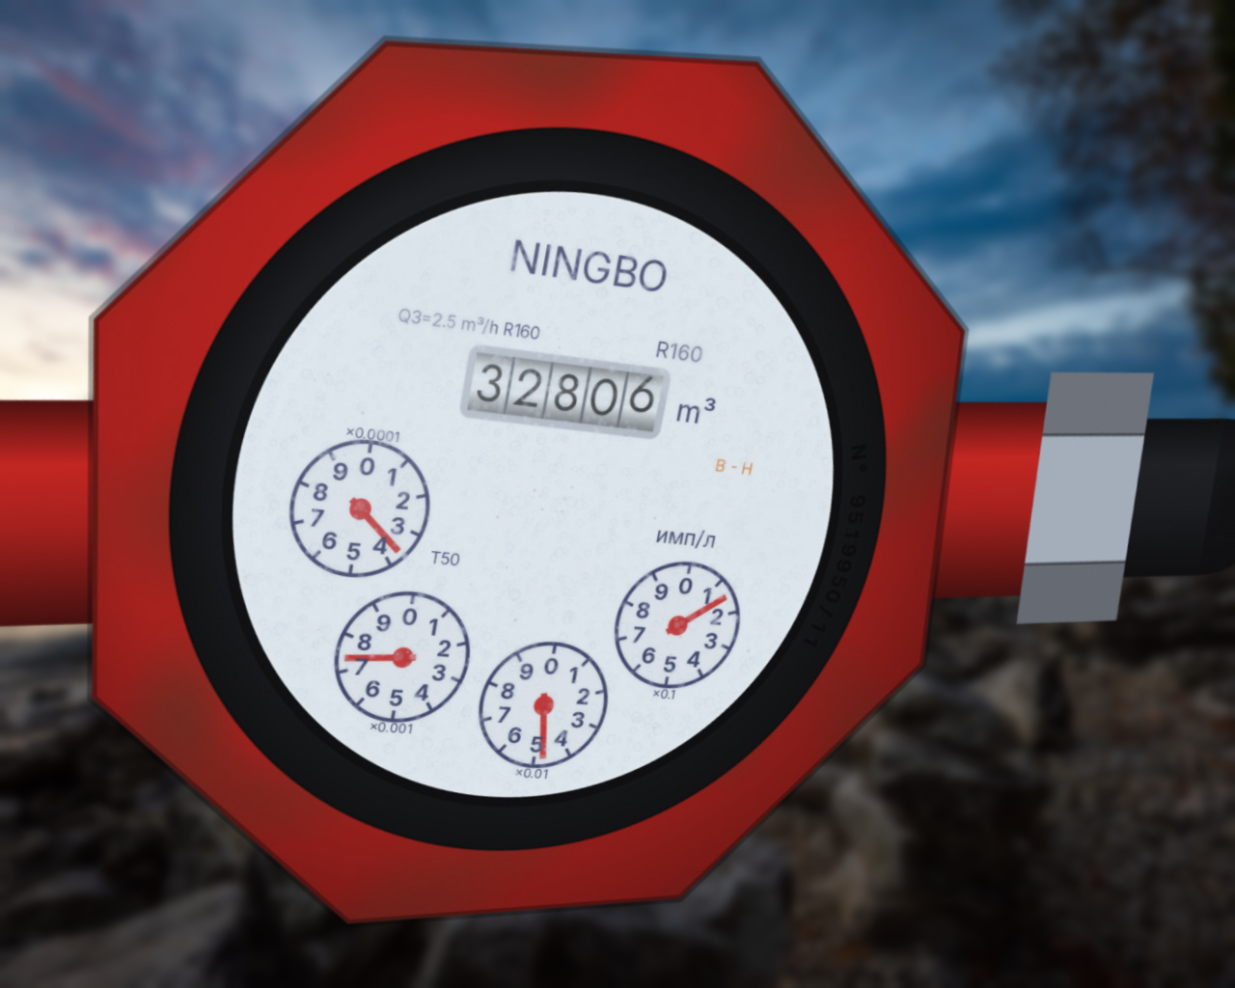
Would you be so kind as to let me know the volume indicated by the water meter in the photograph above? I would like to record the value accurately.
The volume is 32806.1473 m³
